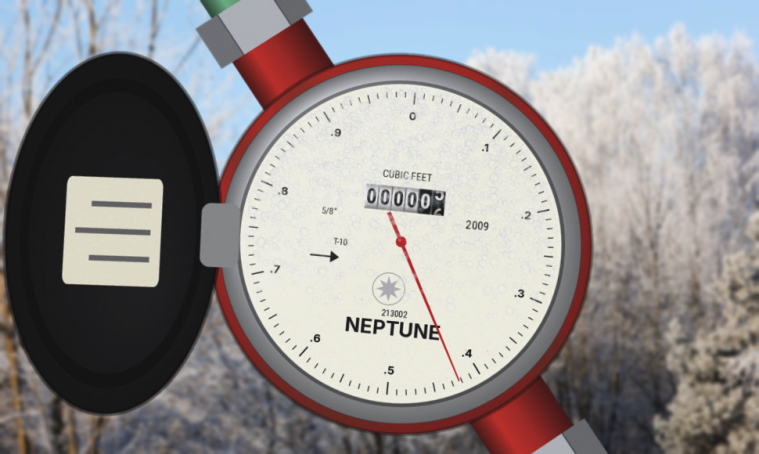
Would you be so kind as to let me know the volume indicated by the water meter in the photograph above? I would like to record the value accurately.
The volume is 5.42 ft³
